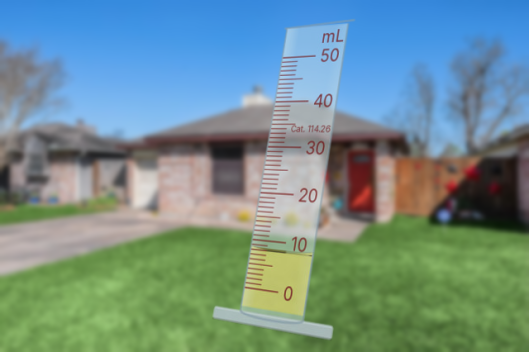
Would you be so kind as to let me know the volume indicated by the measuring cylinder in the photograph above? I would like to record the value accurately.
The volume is 8 mL
